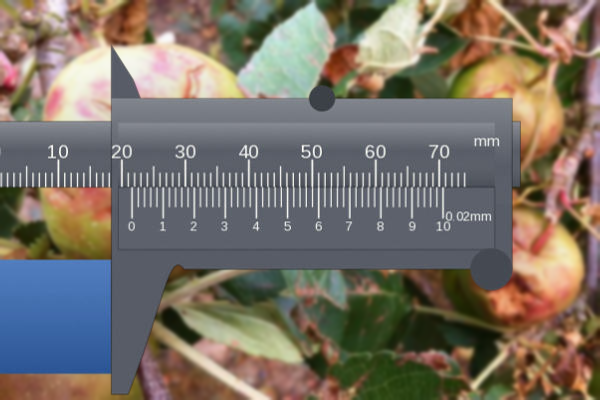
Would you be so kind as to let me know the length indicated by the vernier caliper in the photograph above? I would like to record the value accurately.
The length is 21.6 mm
